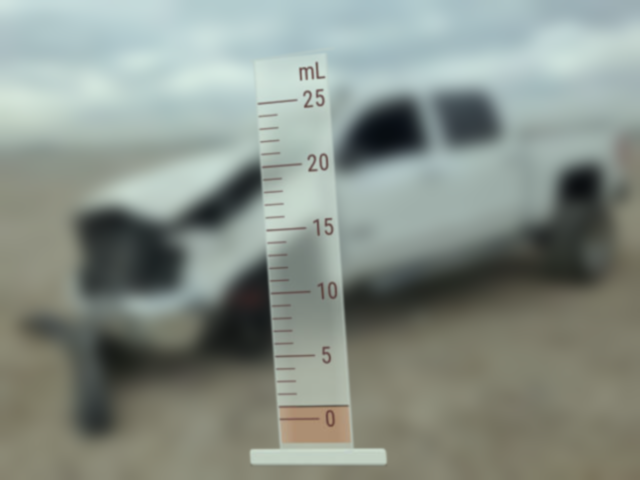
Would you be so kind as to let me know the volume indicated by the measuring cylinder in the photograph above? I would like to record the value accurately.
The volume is 1 mL
